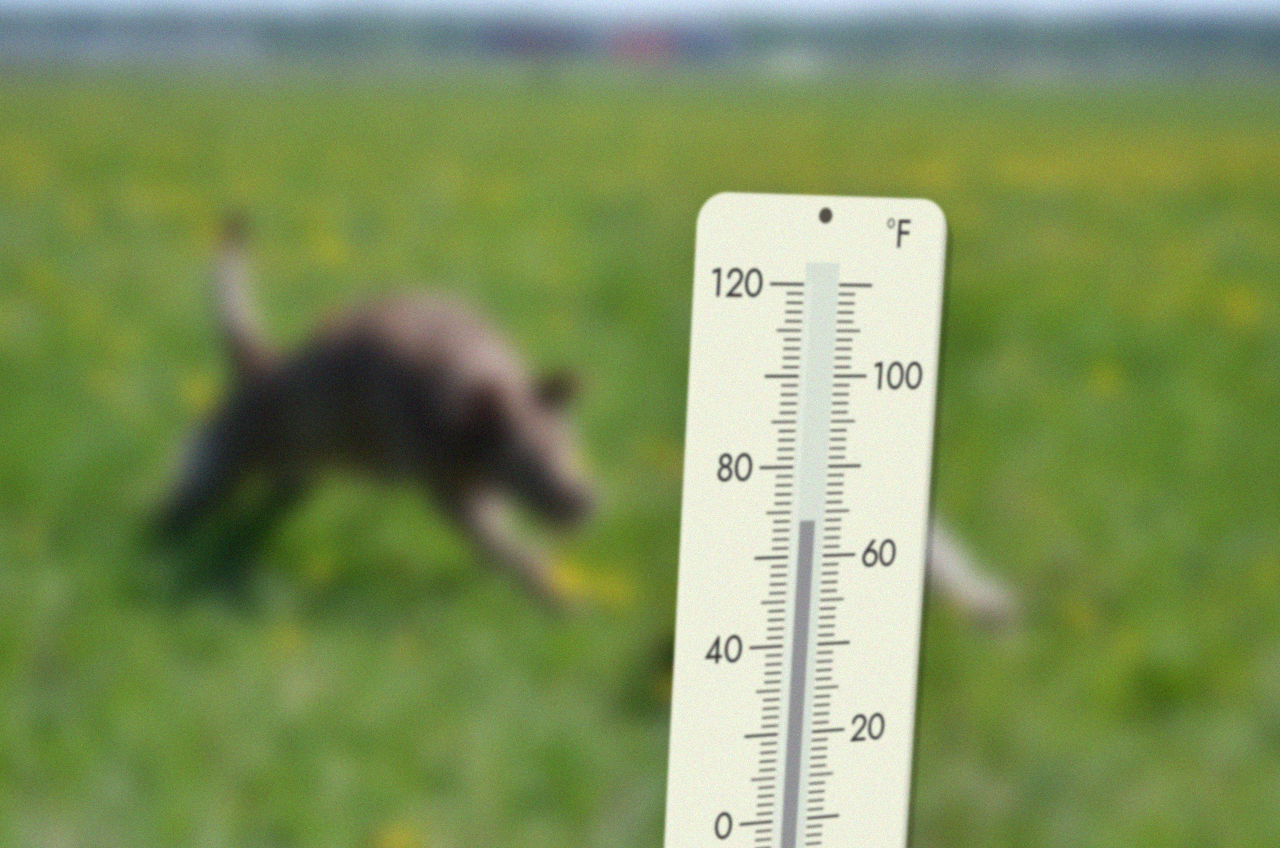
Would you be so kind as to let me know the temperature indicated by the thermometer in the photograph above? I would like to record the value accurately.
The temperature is 68 °F
